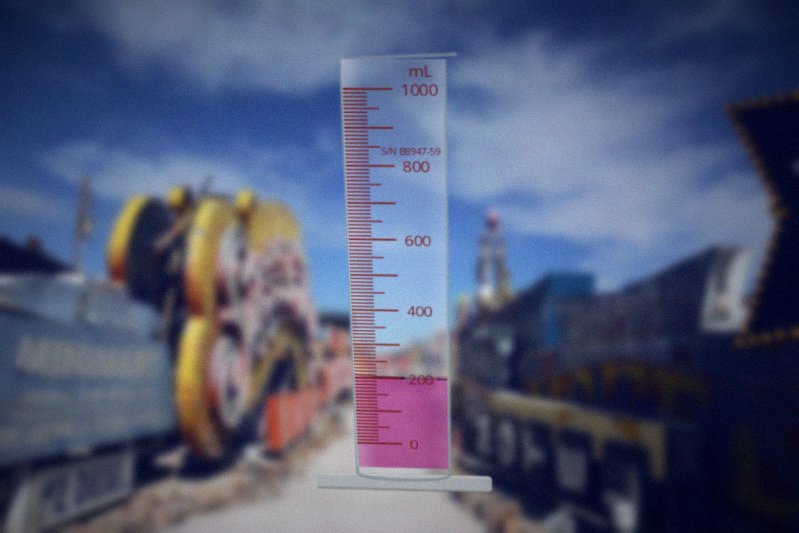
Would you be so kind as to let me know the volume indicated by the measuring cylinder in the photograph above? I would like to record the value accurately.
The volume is 200 mL
